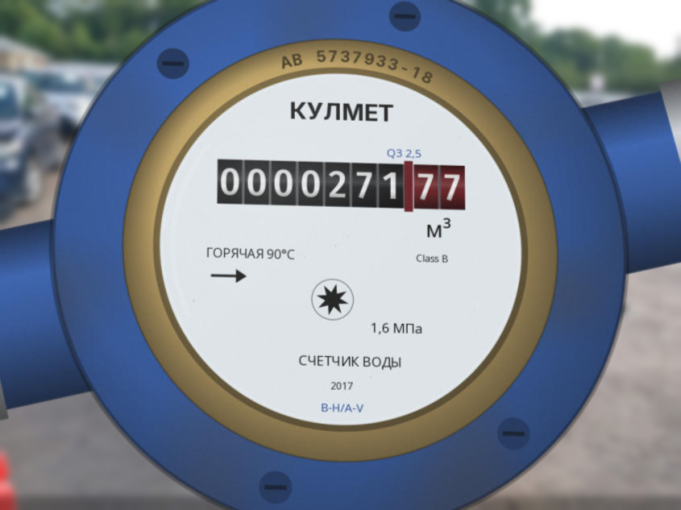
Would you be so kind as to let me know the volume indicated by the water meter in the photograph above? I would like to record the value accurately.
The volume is 271.77 m³
